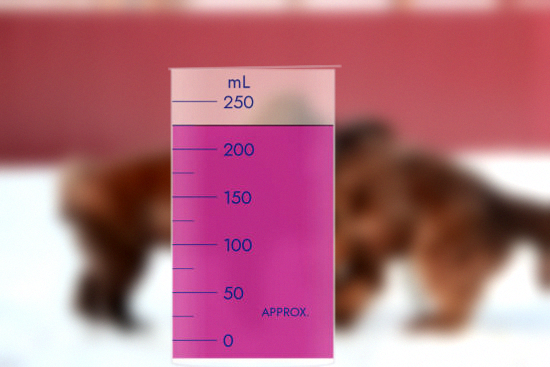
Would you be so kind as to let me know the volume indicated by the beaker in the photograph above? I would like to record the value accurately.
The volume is 225 mL
